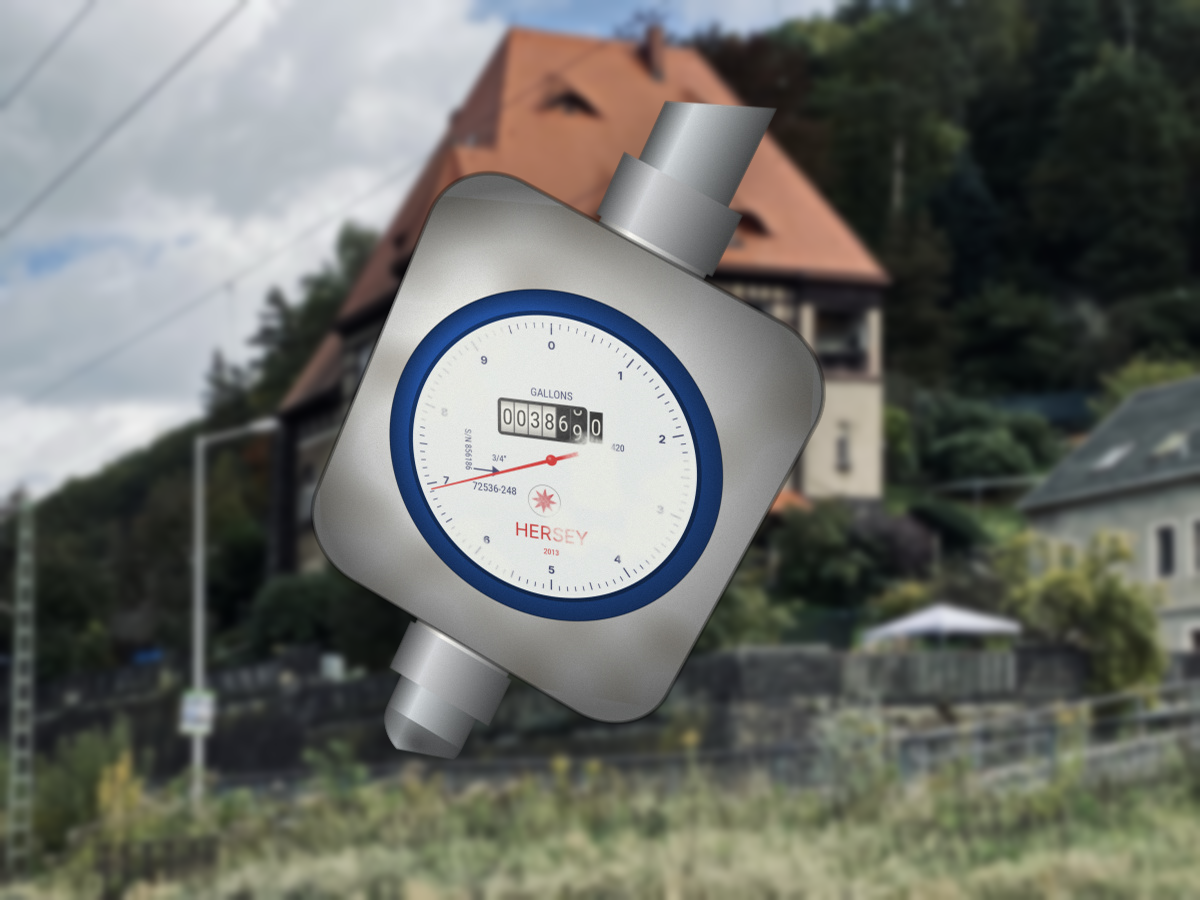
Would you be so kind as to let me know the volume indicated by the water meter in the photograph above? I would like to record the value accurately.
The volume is 38686.9 gal
